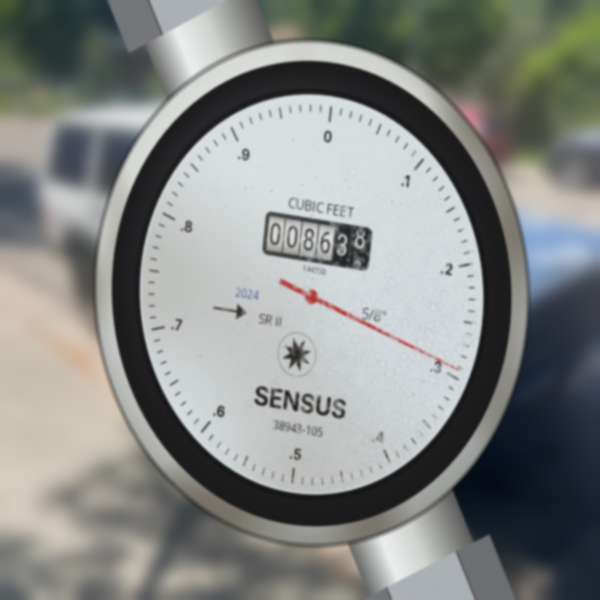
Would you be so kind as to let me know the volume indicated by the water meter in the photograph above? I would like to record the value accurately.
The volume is 8638.29 ft³
